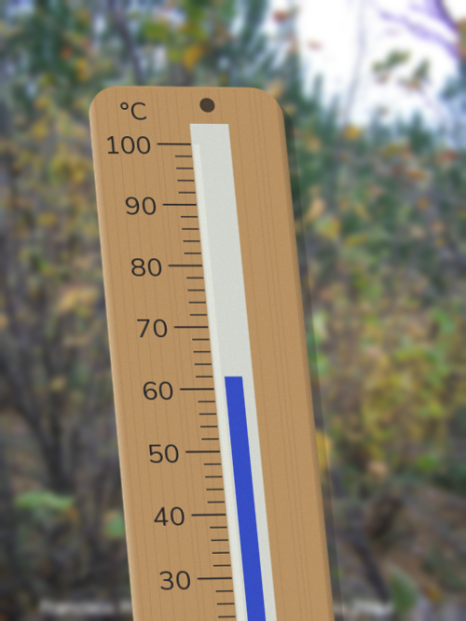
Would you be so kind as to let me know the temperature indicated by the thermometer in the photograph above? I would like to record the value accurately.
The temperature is 62 °C
